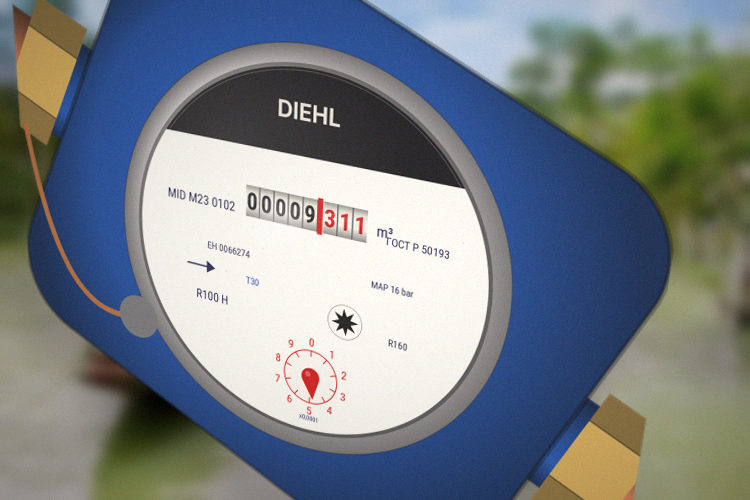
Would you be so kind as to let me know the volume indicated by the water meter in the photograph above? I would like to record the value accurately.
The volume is 9.3114 m³
